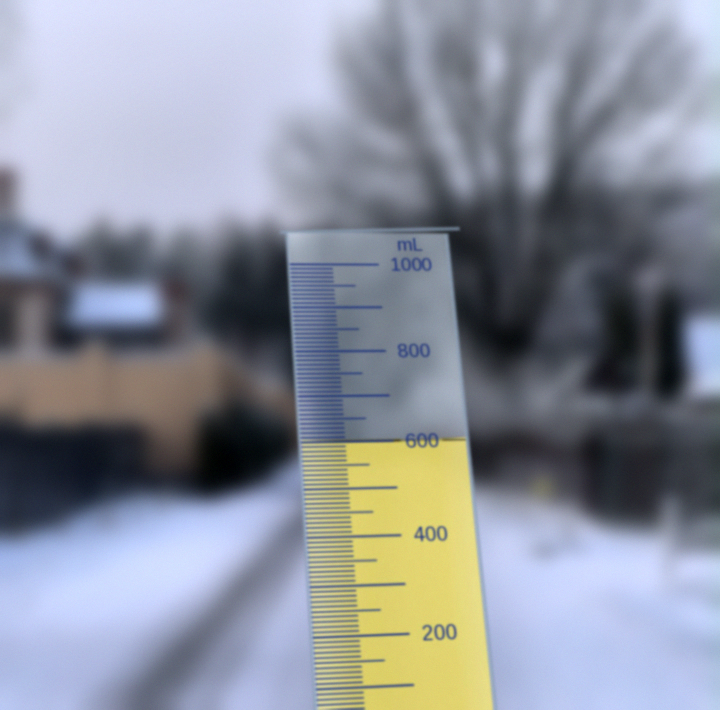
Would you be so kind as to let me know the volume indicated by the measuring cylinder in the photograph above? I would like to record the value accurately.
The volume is 600 mL
